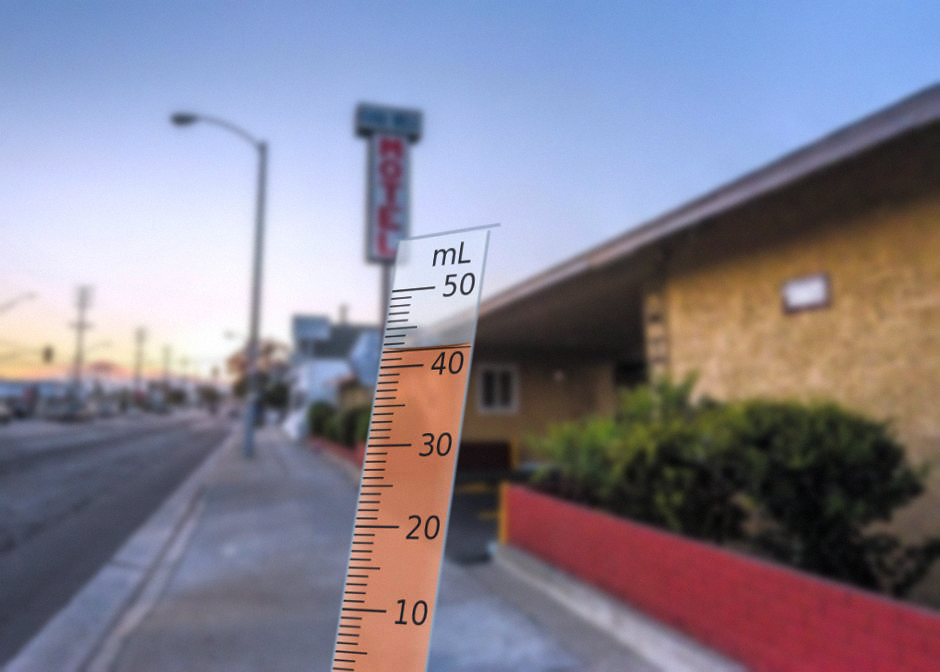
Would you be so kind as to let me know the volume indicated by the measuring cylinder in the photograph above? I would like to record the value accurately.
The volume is 42 mL
